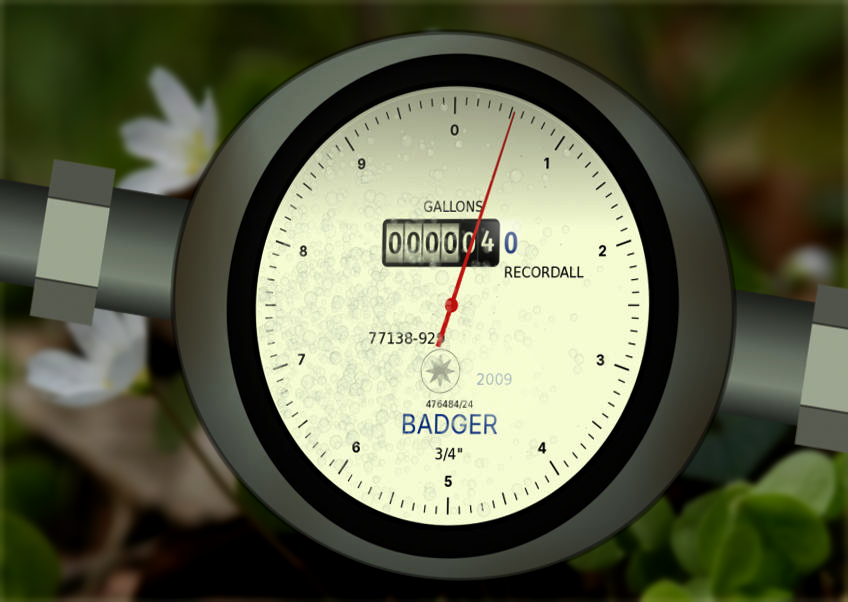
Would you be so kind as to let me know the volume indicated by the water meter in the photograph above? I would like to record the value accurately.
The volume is 40.5 gal
